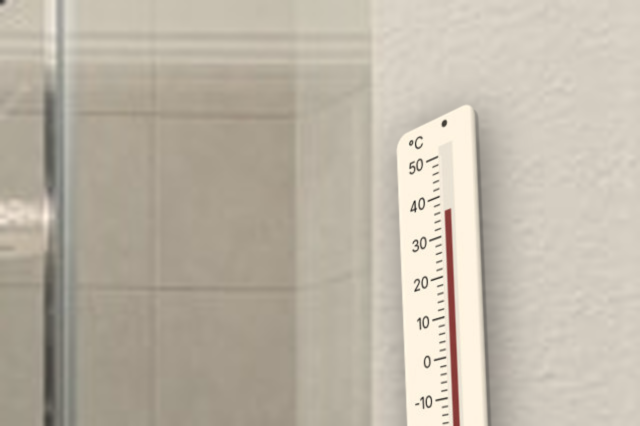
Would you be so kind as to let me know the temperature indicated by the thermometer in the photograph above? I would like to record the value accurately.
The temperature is 36 °C
